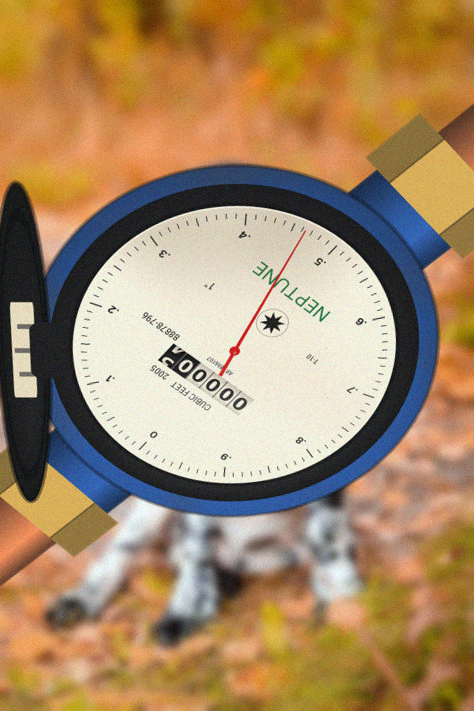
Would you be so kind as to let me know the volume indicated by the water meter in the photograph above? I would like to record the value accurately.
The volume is 3.46 ft³
